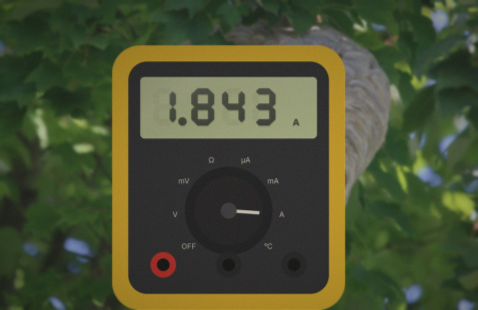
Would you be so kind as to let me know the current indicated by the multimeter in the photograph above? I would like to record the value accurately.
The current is 1.843 A
